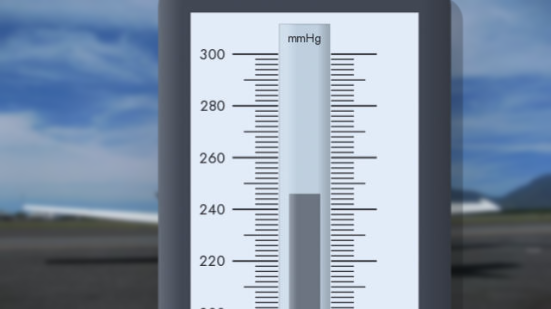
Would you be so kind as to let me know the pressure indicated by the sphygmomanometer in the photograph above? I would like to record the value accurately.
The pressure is 246 mmHg
